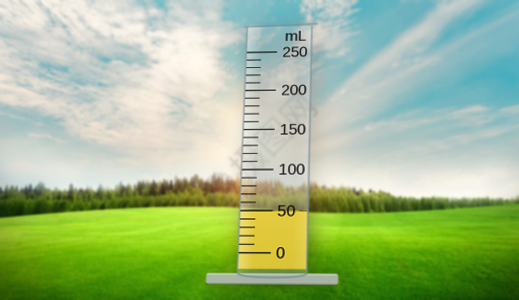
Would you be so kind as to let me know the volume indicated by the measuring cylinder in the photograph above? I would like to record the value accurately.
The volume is 50 mL
